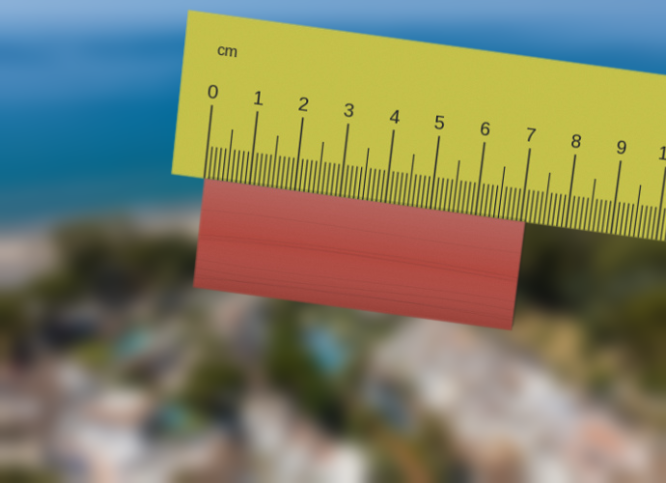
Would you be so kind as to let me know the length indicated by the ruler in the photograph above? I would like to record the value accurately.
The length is 7.1 cm
